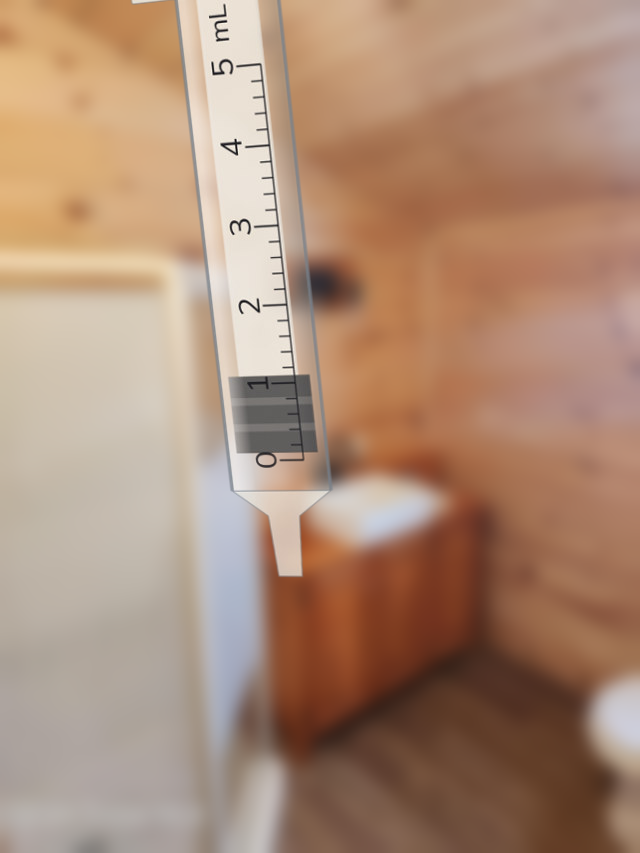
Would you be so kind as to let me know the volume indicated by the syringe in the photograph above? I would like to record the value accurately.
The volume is 0.1 mL
